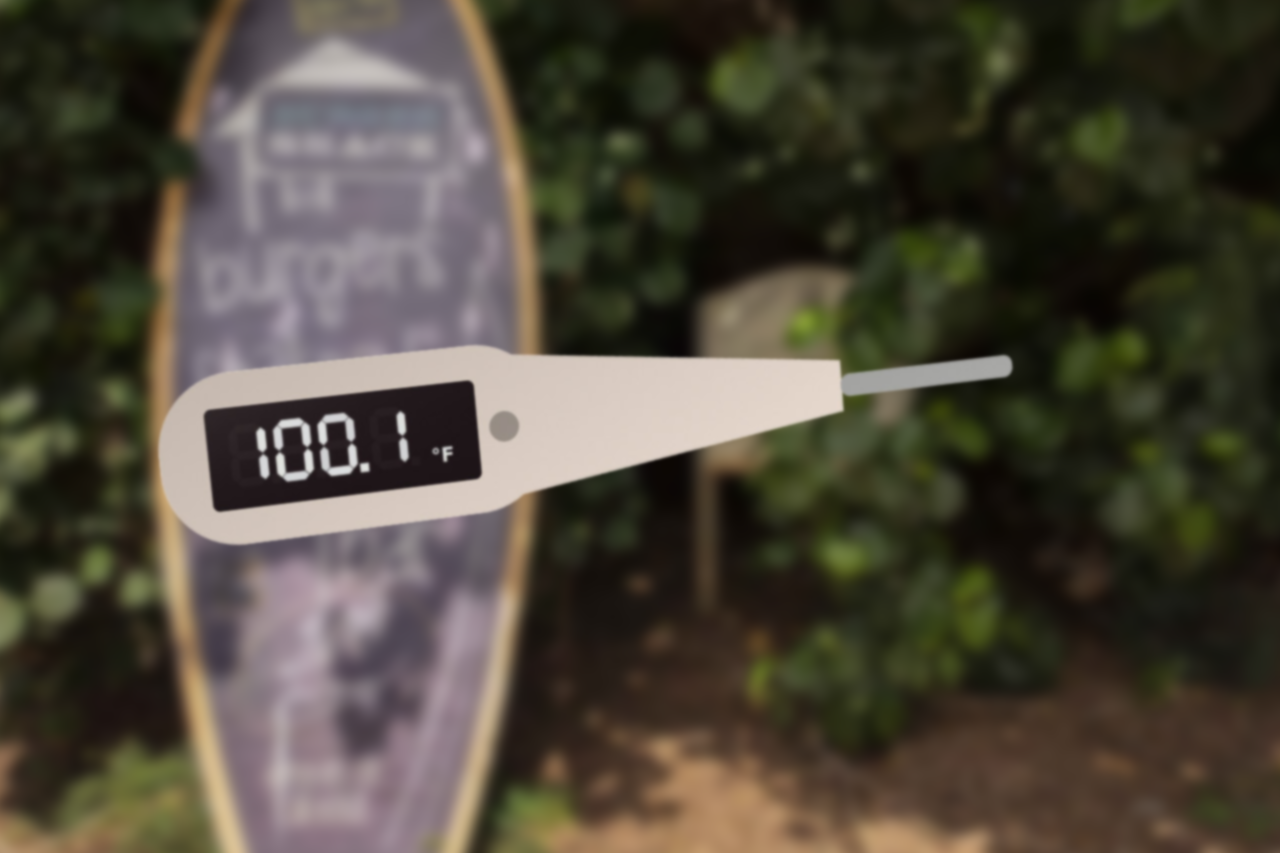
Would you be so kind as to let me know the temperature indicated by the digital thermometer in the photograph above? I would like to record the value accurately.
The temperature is 100.1 °F
